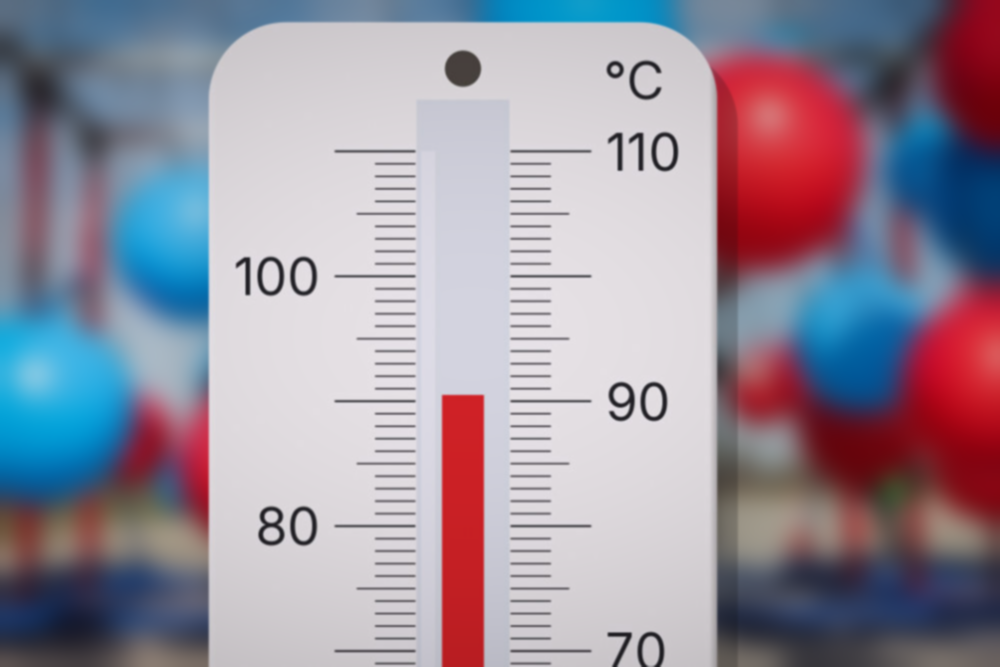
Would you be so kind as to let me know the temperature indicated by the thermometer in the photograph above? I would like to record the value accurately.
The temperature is 90.5 °C
